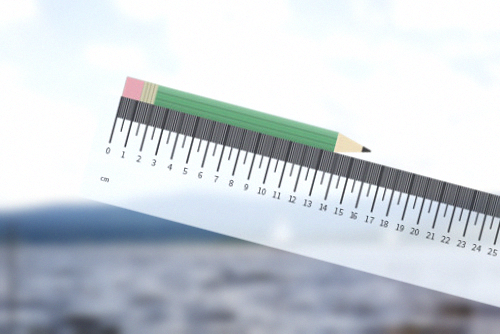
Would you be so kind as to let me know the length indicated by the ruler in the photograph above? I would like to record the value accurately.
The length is 16 cm
